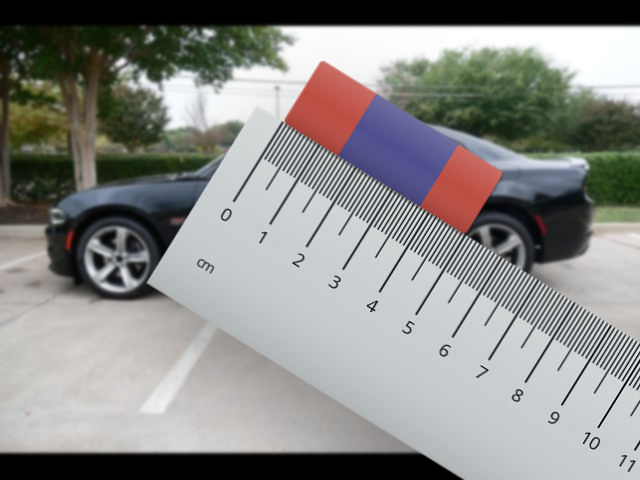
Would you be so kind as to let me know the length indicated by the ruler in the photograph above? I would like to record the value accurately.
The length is 5 cm
